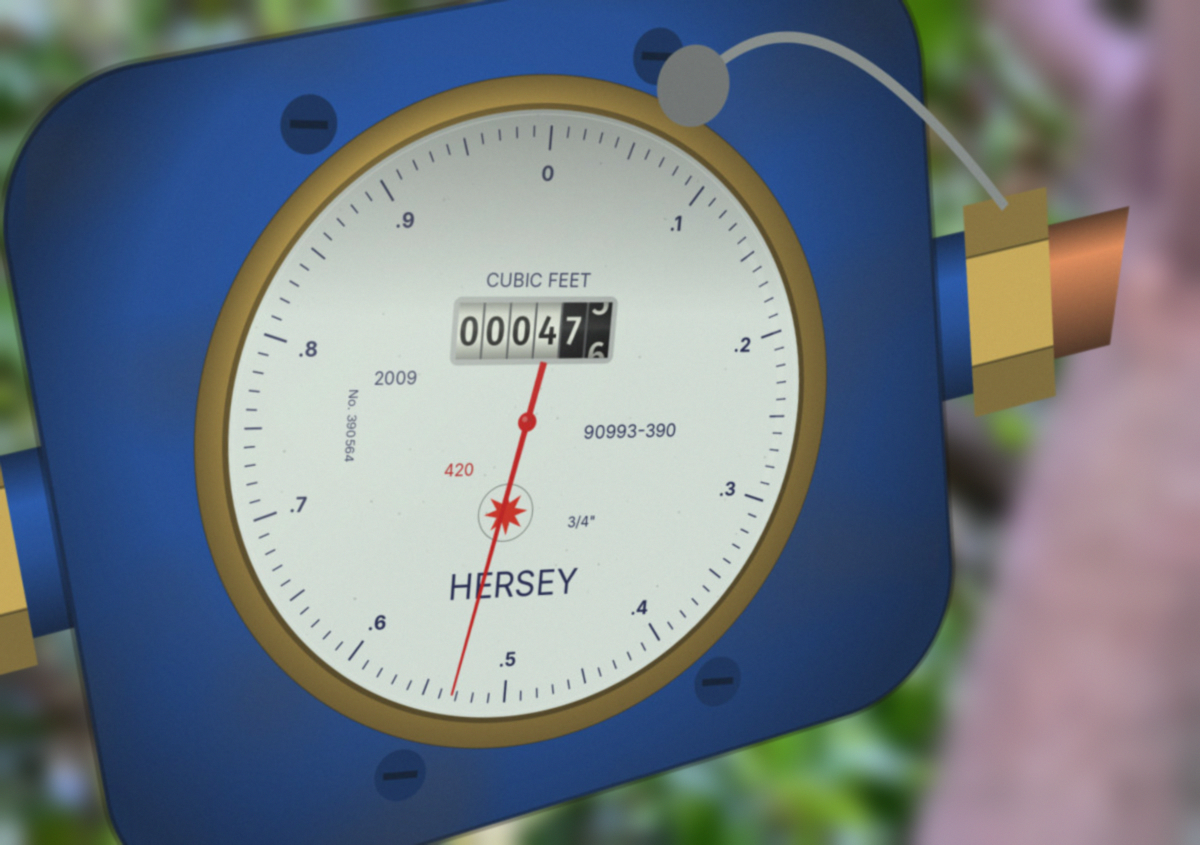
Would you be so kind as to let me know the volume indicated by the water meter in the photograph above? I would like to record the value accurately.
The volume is 475.53 ft³
